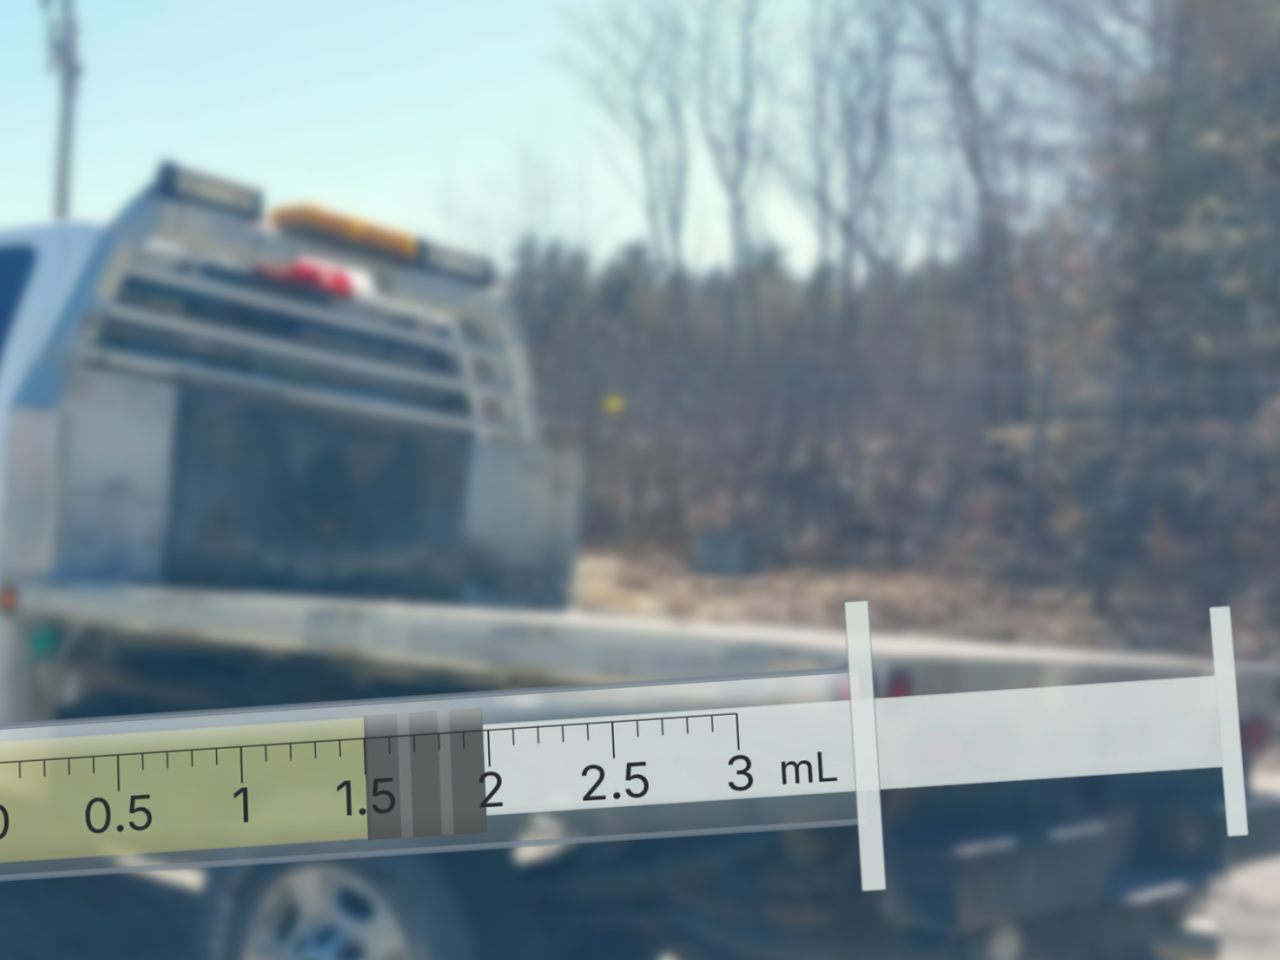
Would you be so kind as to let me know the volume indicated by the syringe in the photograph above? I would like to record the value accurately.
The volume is 1.5 mL
